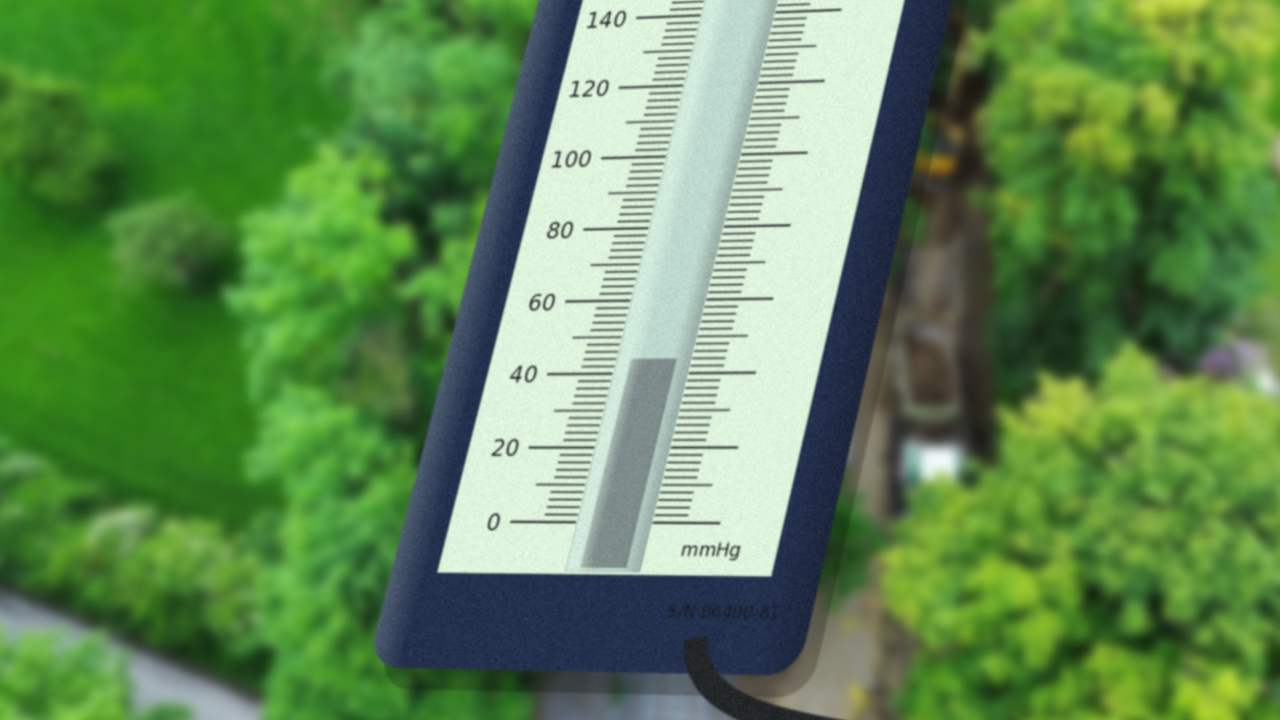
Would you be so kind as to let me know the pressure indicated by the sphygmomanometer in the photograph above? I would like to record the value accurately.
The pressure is 44 mmHg
